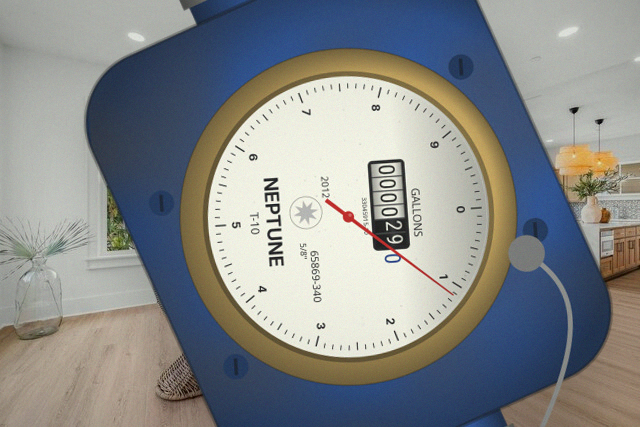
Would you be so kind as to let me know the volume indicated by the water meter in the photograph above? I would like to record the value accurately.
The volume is 291.1 gal
